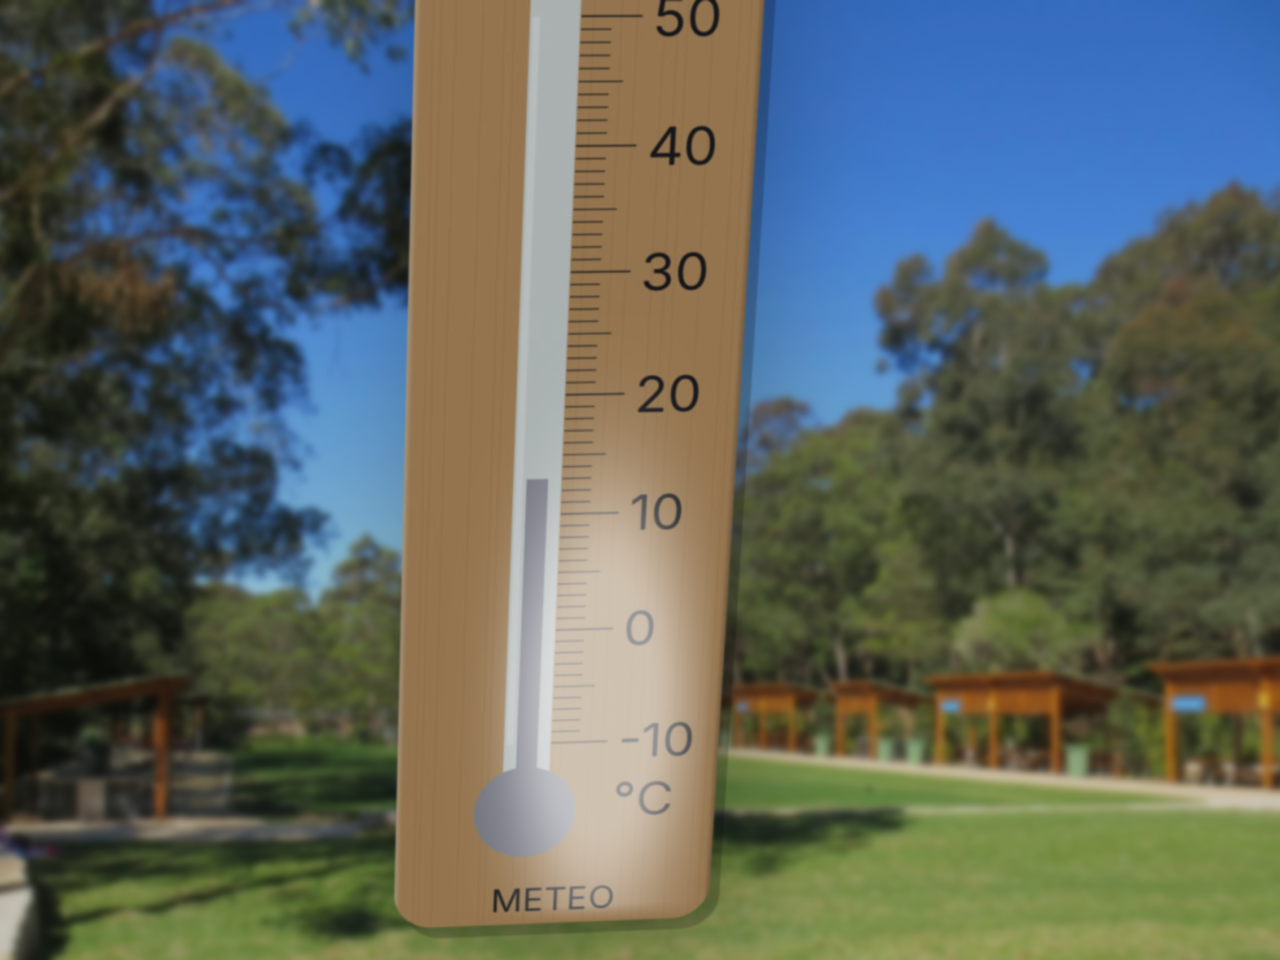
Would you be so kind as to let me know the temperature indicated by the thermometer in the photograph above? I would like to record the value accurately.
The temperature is 13 °C
